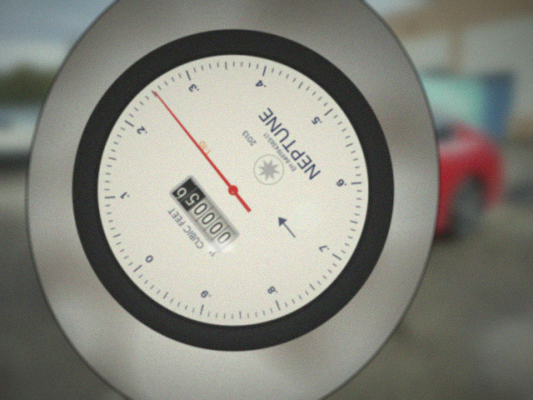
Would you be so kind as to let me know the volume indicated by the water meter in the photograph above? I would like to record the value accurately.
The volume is 56.25 ft³
